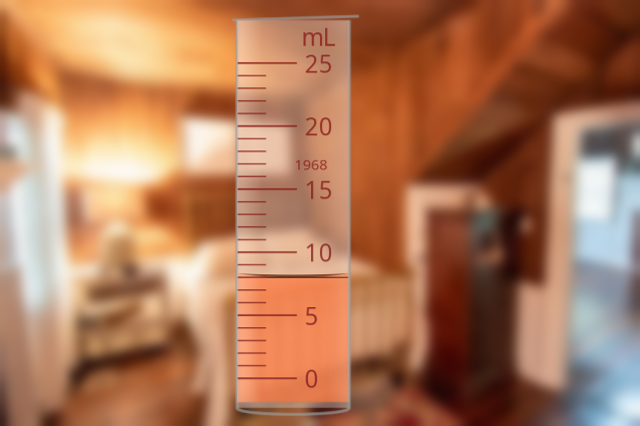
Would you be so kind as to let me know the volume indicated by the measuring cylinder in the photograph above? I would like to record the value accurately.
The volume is 8 mL
